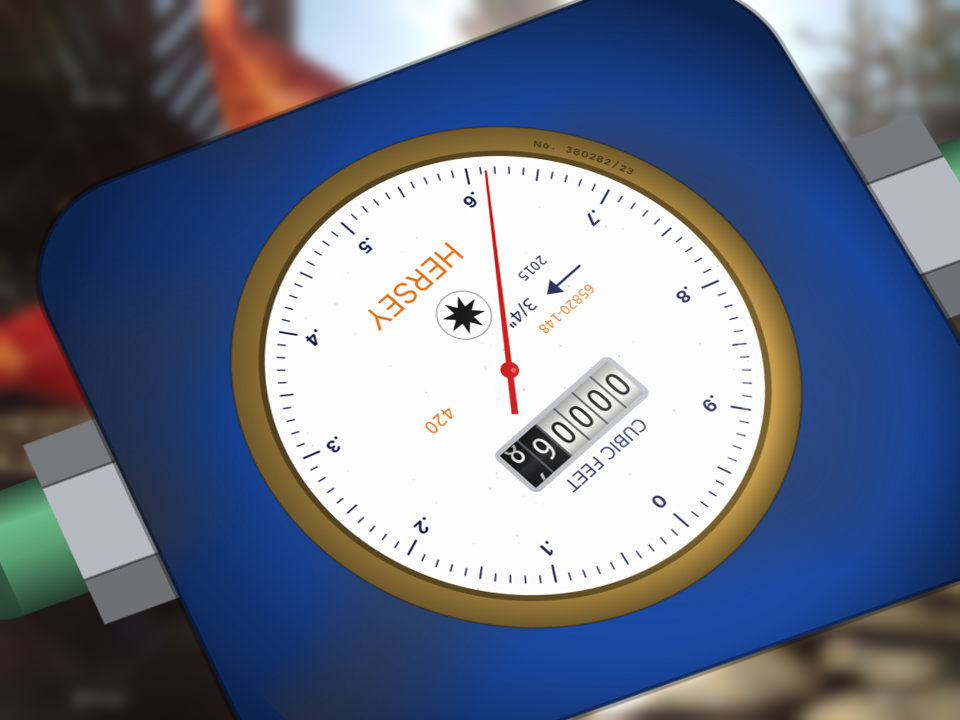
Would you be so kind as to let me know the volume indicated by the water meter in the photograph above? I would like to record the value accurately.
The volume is 67.61 ft³
